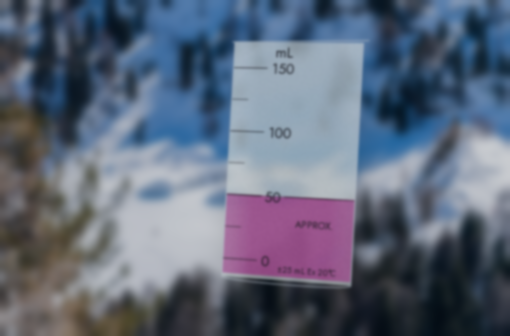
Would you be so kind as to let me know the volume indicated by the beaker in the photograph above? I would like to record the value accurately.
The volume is 50 mL
